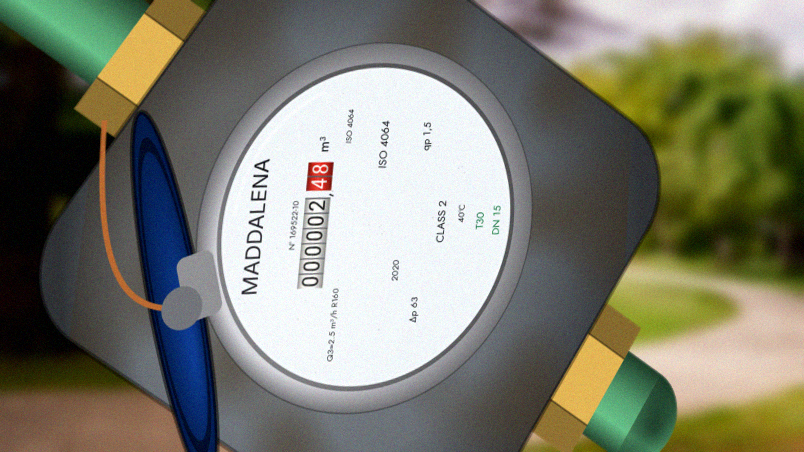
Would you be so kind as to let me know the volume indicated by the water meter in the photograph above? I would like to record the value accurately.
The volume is 2.48 m³
